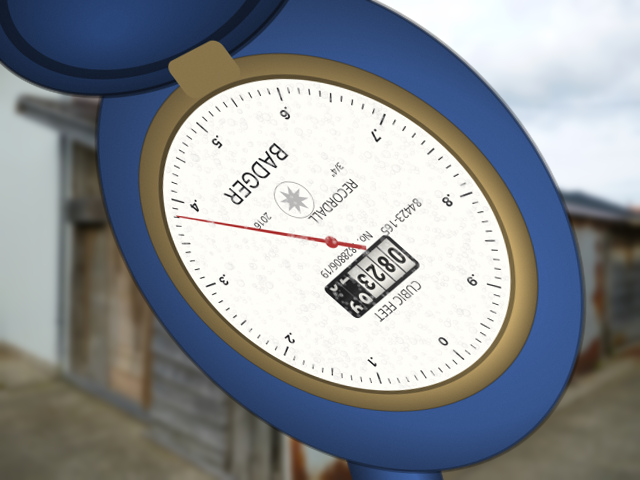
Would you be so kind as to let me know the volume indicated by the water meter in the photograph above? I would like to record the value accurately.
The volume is 82369.38 ft³
